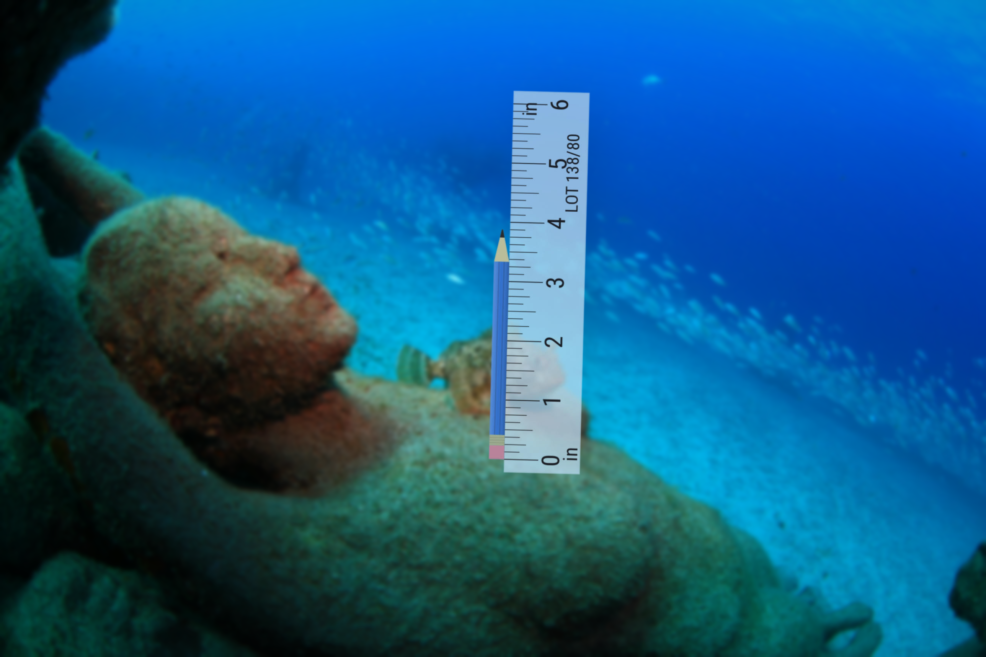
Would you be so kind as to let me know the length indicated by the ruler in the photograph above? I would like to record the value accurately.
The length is 3.875 in
